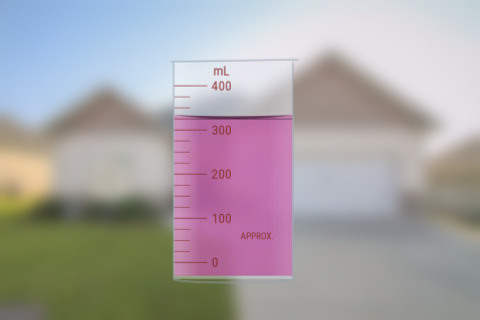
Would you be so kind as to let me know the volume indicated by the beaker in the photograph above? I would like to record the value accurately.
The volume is 325 mL
